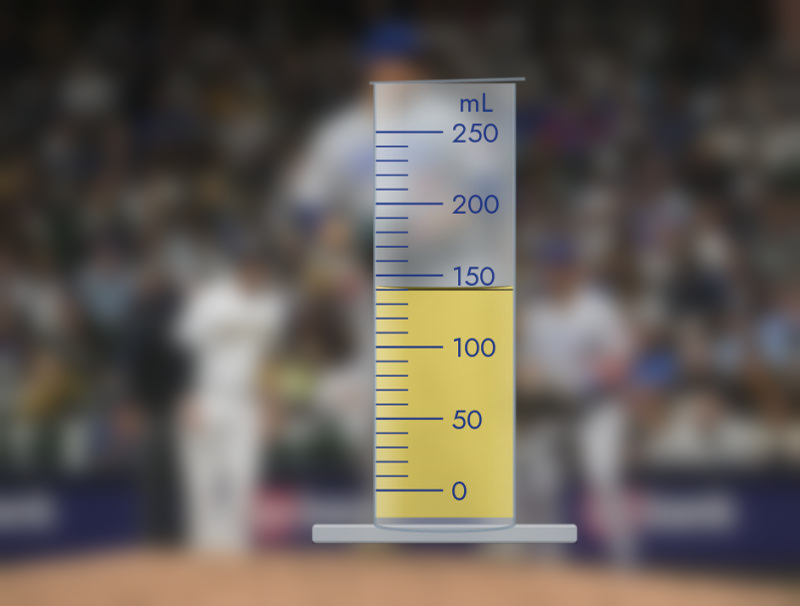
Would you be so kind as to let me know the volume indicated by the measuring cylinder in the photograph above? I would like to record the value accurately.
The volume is 140 mL
